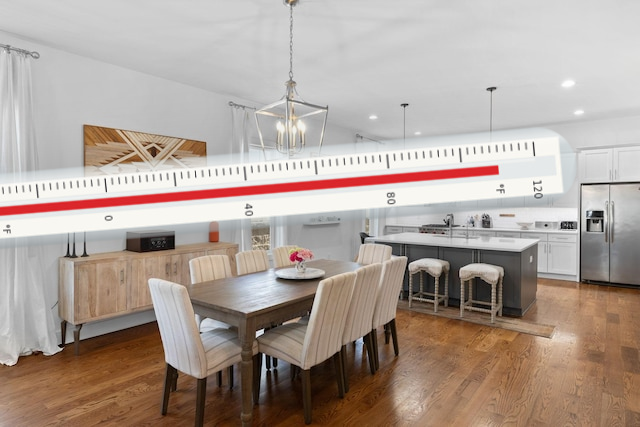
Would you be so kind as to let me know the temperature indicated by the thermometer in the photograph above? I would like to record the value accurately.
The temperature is 110 °F
